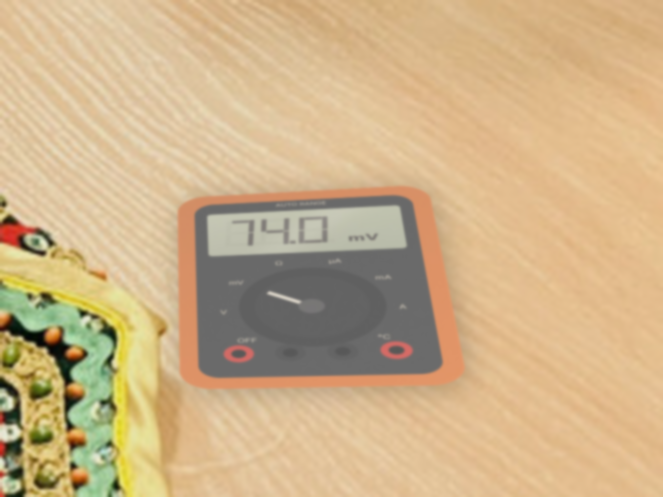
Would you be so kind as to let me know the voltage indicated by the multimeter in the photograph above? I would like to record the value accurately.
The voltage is 74.0 mV
